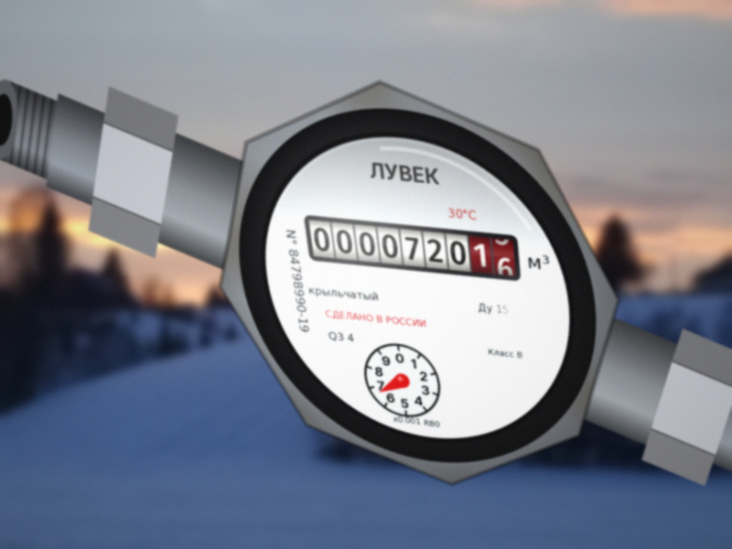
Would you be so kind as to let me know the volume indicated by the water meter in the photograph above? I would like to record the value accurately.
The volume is 720.156 m³
